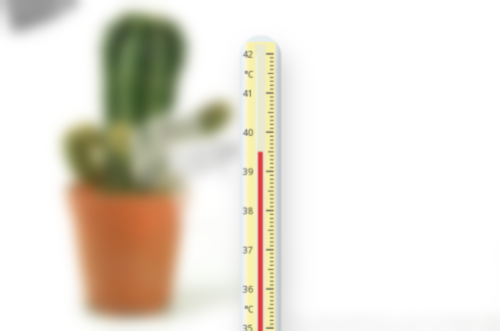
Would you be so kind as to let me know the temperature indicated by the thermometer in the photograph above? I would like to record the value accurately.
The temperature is 39.5 °C
